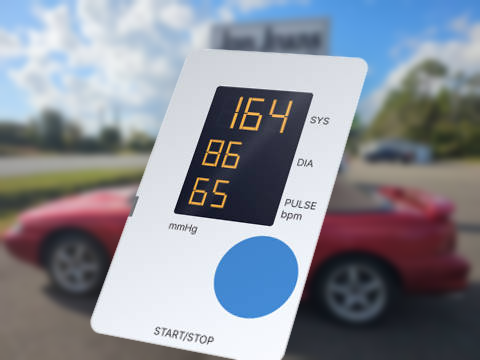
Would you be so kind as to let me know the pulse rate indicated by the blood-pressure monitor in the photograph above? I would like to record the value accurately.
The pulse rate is 65 bpm
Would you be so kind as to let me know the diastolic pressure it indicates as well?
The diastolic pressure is 86 mmHg
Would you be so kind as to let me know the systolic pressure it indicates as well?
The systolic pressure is 164 mmHg
